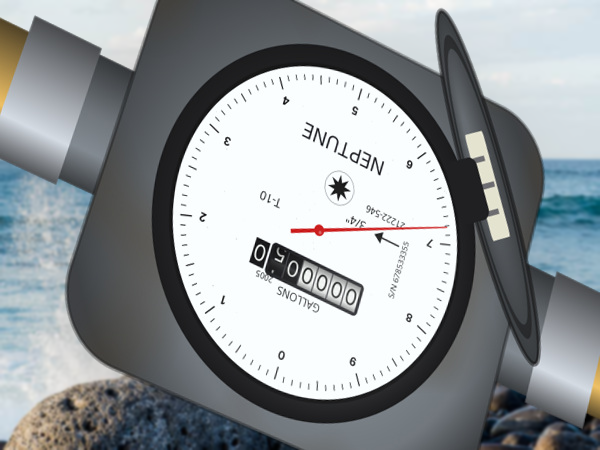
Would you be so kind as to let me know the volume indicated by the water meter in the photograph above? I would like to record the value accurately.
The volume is 46.8 gal
